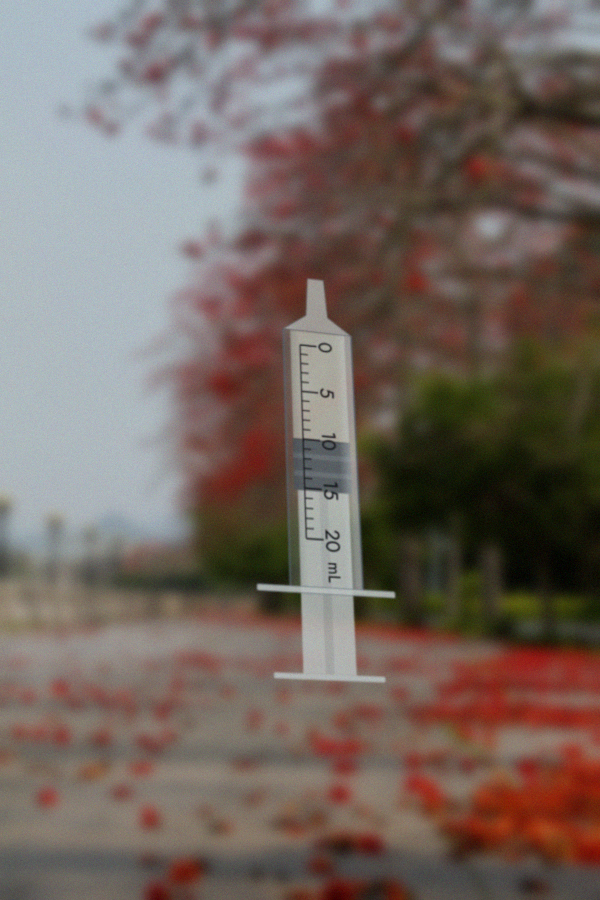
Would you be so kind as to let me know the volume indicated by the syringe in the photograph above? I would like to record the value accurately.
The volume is 10 mL
